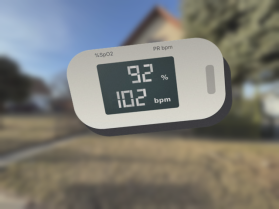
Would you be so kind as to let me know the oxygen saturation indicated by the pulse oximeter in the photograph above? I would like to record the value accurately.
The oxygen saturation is 92 %
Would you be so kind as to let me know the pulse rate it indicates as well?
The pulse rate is 102 bpm
